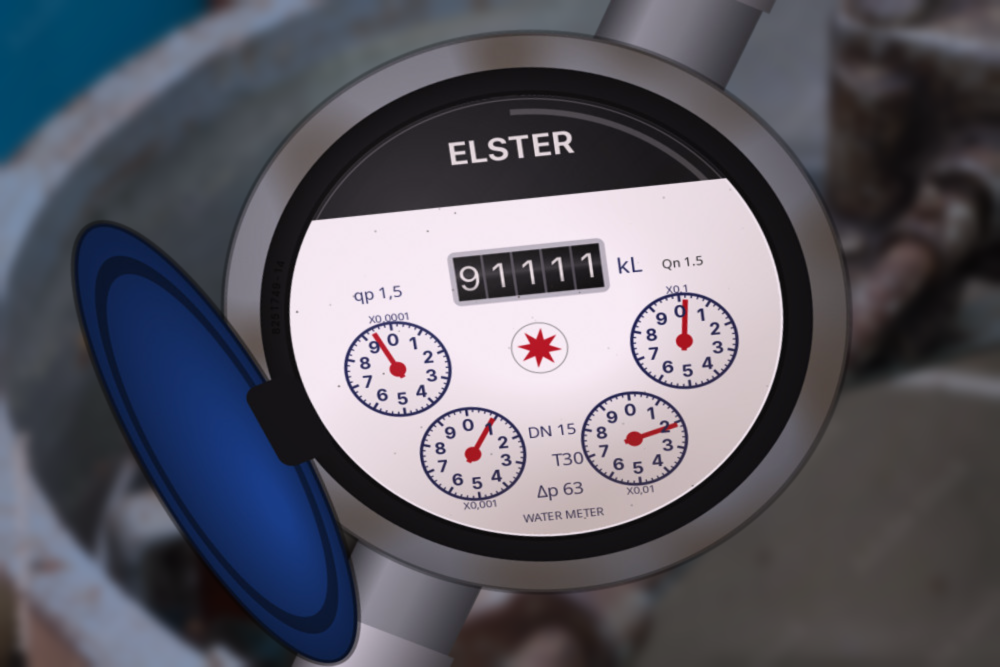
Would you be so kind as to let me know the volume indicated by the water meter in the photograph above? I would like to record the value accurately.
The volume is 91111.0209 kL
